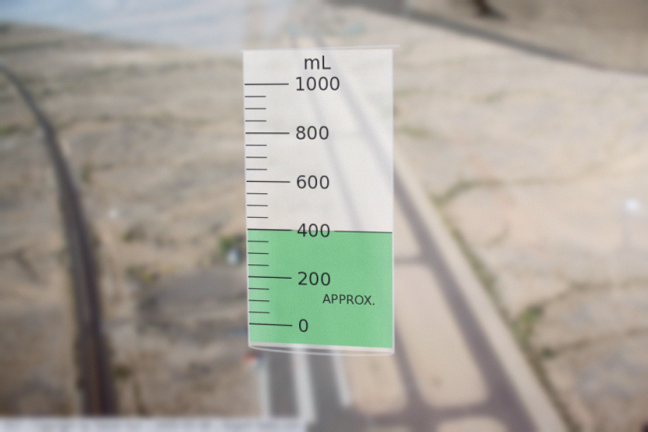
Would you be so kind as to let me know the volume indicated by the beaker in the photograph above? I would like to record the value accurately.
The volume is 400 mL
